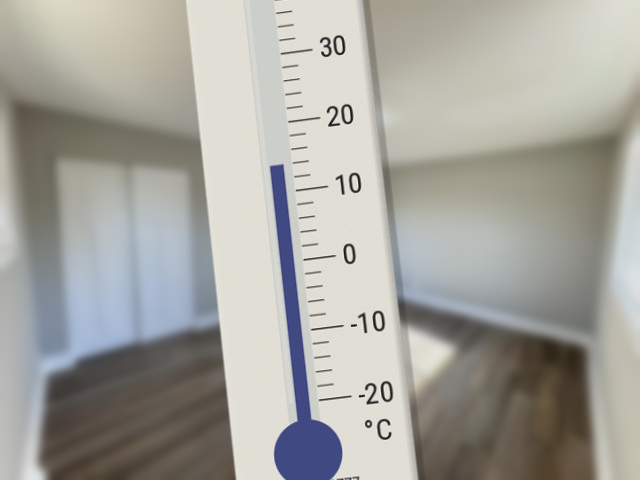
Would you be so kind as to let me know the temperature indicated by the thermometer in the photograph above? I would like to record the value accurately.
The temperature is 14 °C
